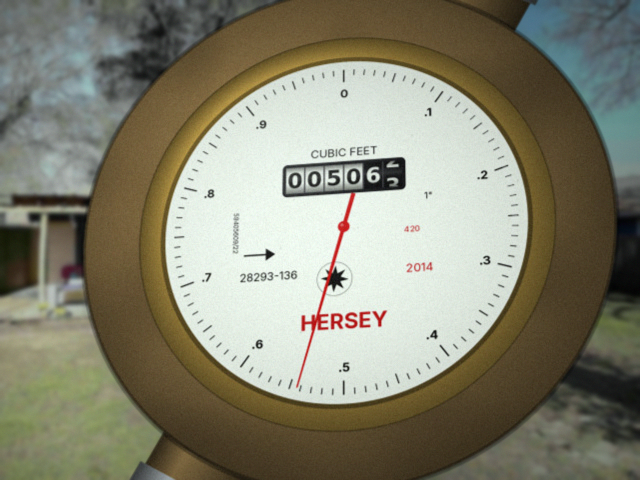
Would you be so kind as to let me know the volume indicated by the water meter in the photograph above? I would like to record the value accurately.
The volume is 5062.54 ft³
